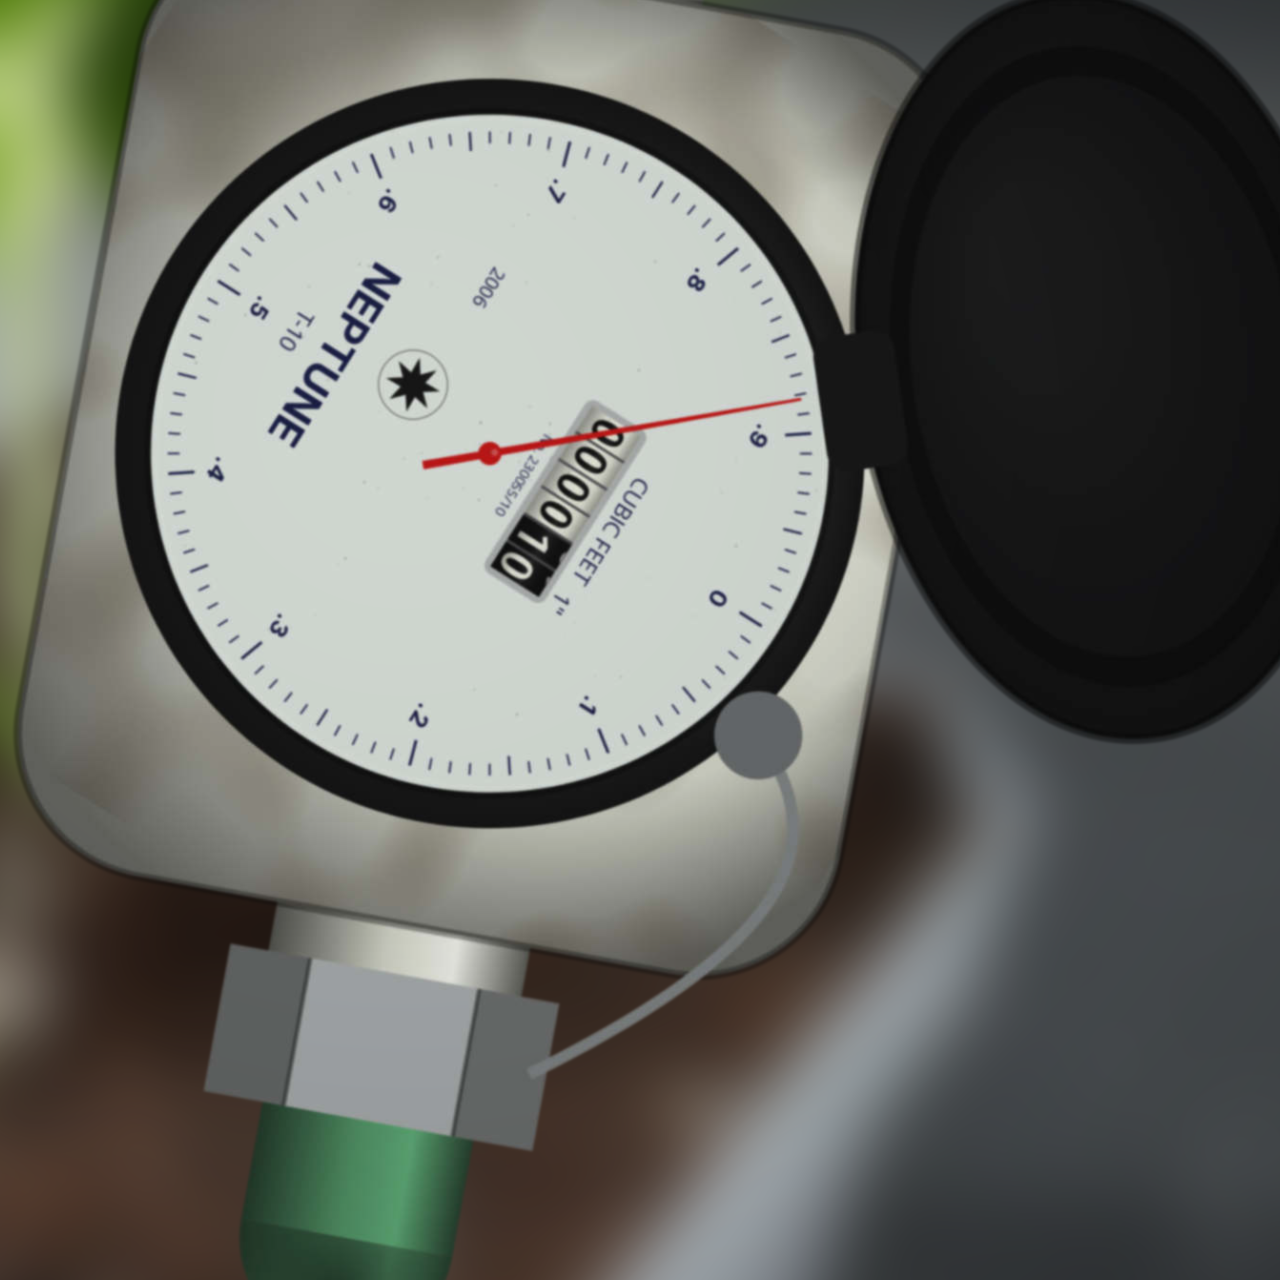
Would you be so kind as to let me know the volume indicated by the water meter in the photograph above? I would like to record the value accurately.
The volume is 9.88 ft³
